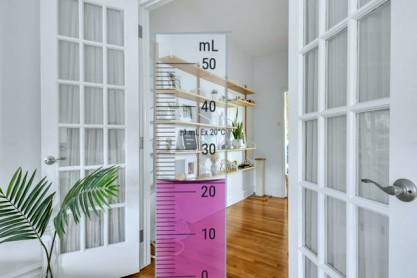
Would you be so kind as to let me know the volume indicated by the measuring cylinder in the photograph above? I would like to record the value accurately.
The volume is 22 mL
